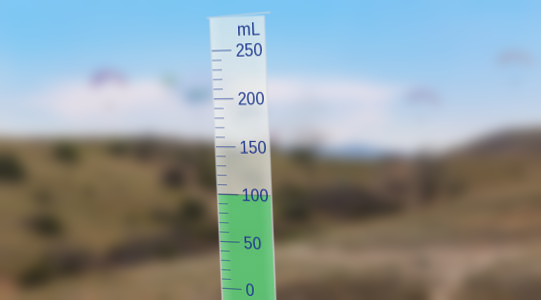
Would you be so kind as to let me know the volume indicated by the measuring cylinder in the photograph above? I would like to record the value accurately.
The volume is 100 mL
